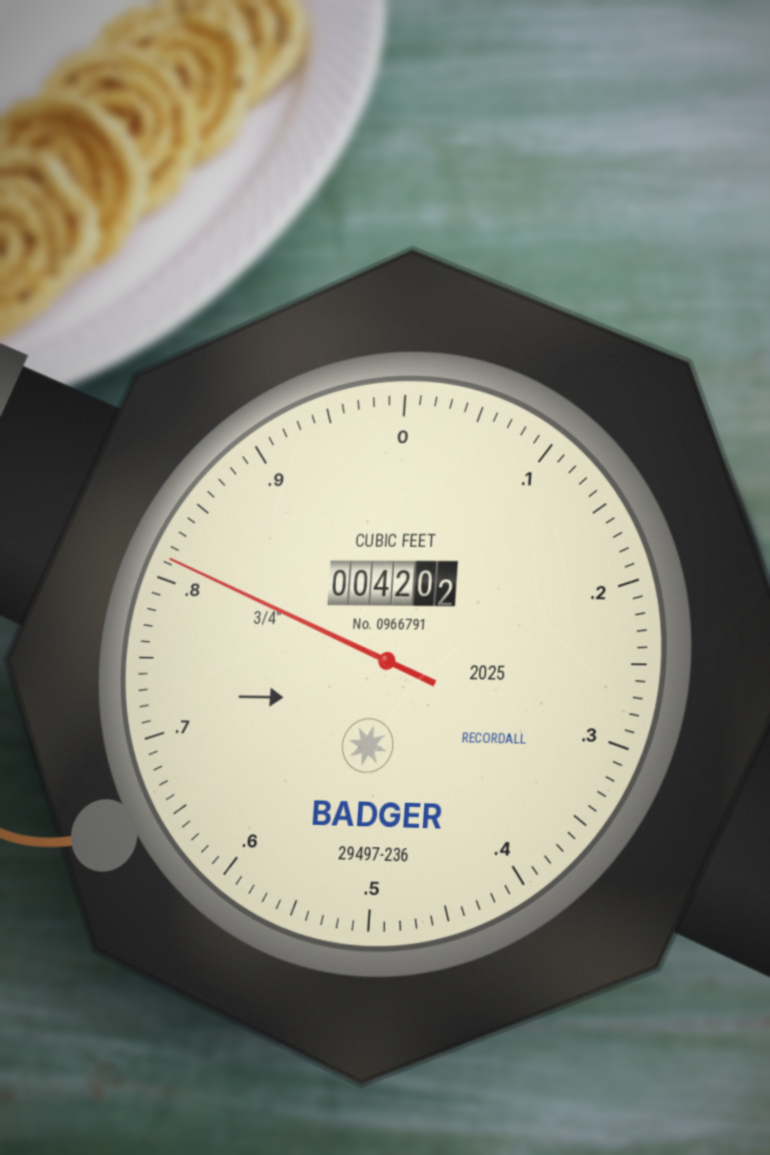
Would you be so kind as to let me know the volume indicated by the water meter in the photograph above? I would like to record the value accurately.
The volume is 4201.81 ft³
